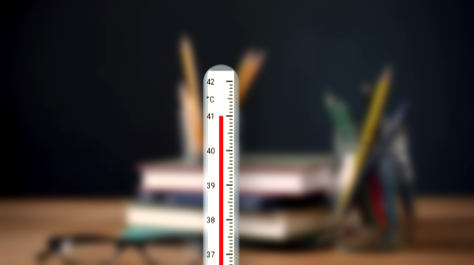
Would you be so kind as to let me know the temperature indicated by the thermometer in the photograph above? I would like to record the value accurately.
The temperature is 41 °C
